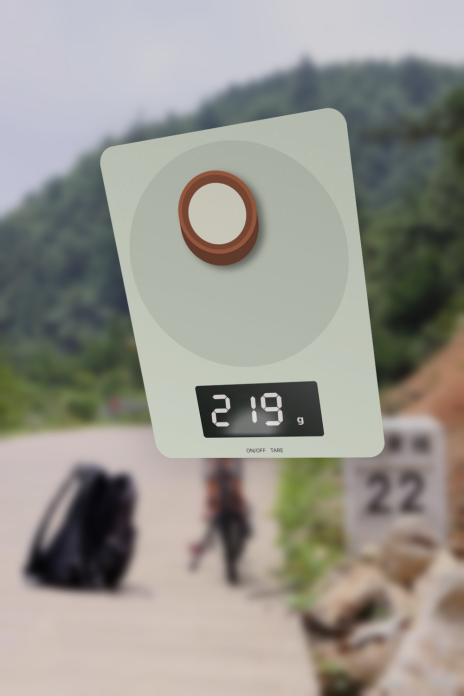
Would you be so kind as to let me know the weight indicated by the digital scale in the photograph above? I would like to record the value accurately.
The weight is 219 g
